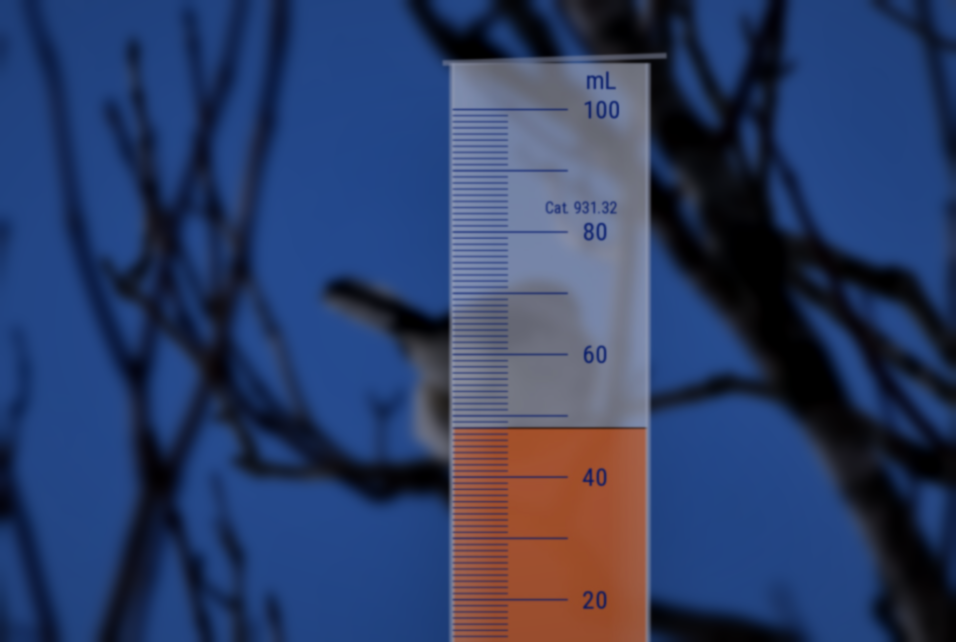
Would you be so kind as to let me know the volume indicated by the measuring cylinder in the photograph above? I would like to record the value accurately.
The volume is 48 mL
